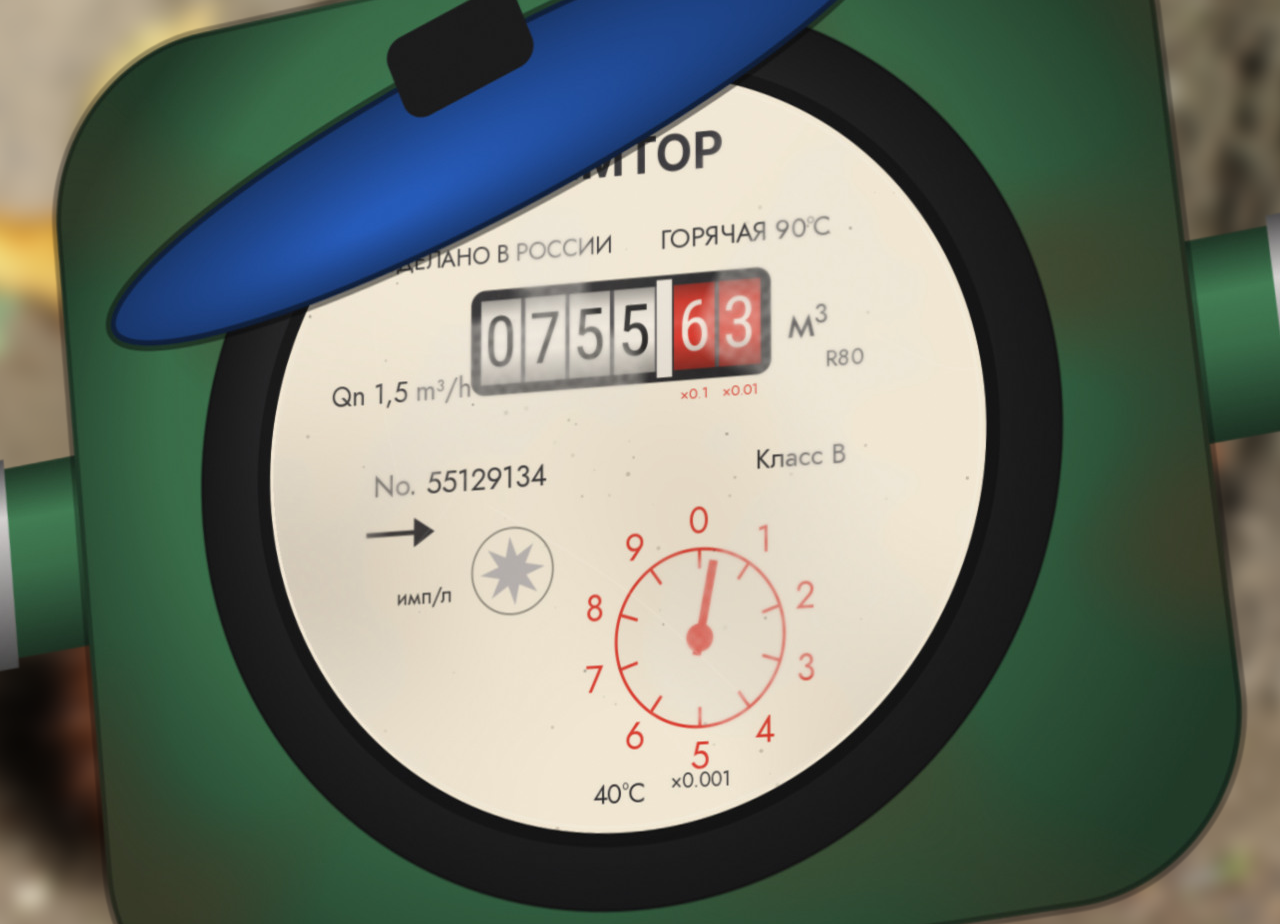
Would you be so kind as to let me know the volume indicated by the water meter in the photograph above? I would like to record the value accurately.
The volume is 755.630 m³
